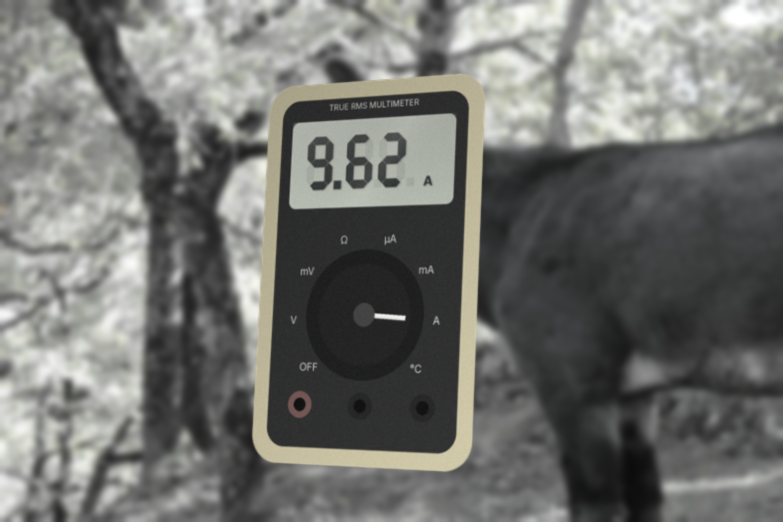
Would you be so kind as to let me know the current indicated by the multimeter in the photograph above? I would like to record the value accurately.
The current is 9.62 A
